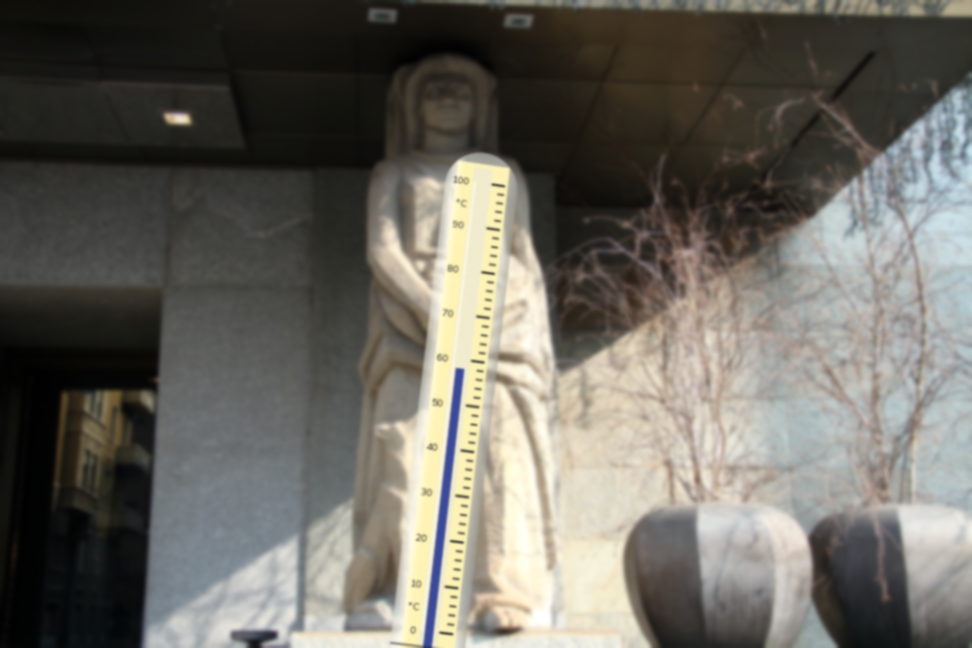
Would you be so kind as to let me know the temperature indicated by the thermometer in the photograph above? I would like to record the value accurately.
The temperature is 58 °C
